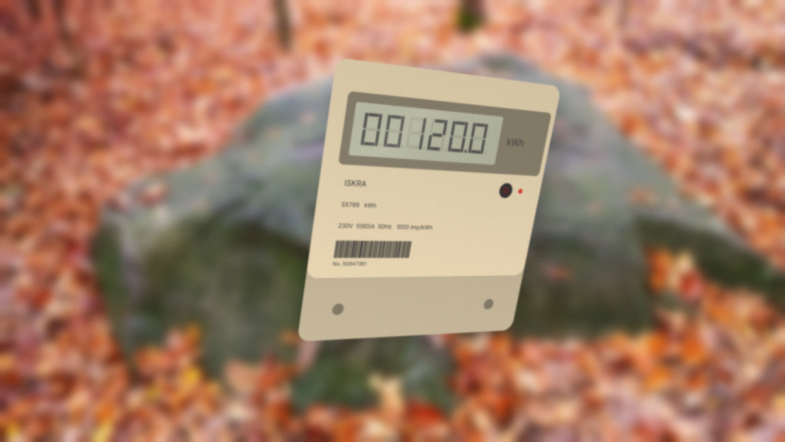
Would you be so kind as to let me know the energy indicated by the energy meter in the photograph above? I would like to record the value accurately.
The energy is 120.0 kWh
